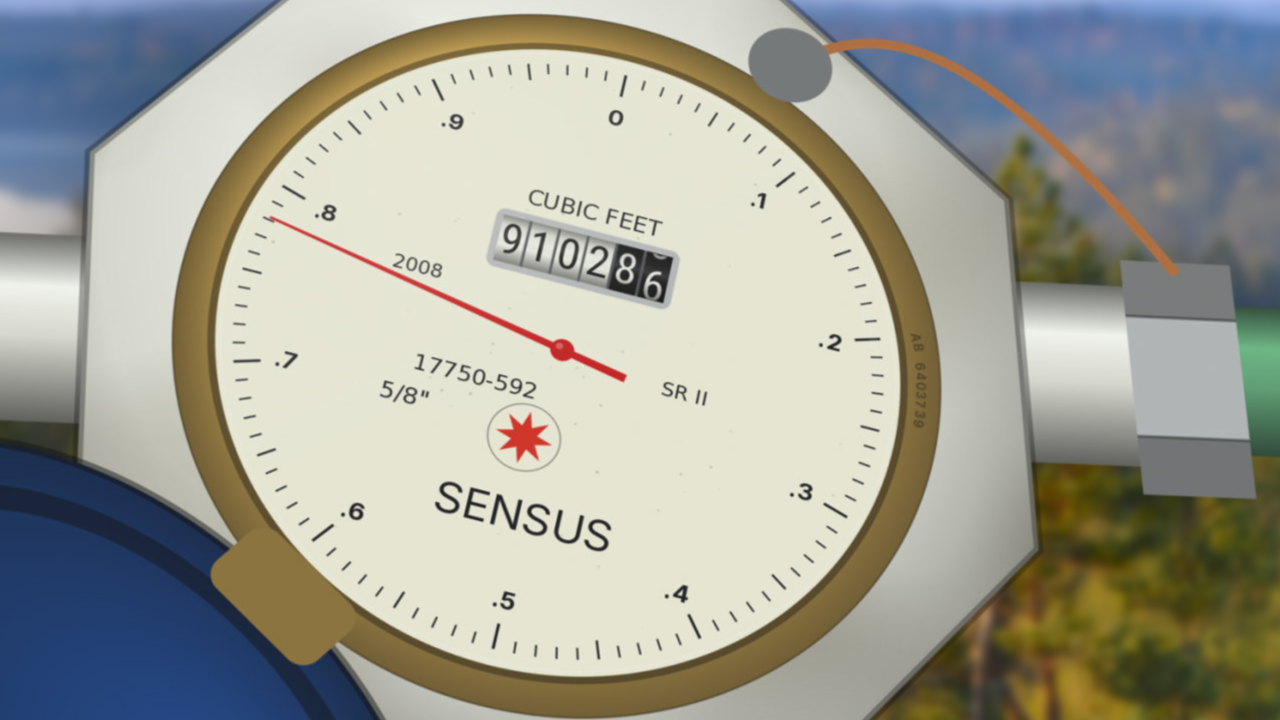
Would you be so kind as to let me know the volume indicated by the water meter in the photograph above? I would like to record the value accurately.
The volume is 910285.78 ft³
